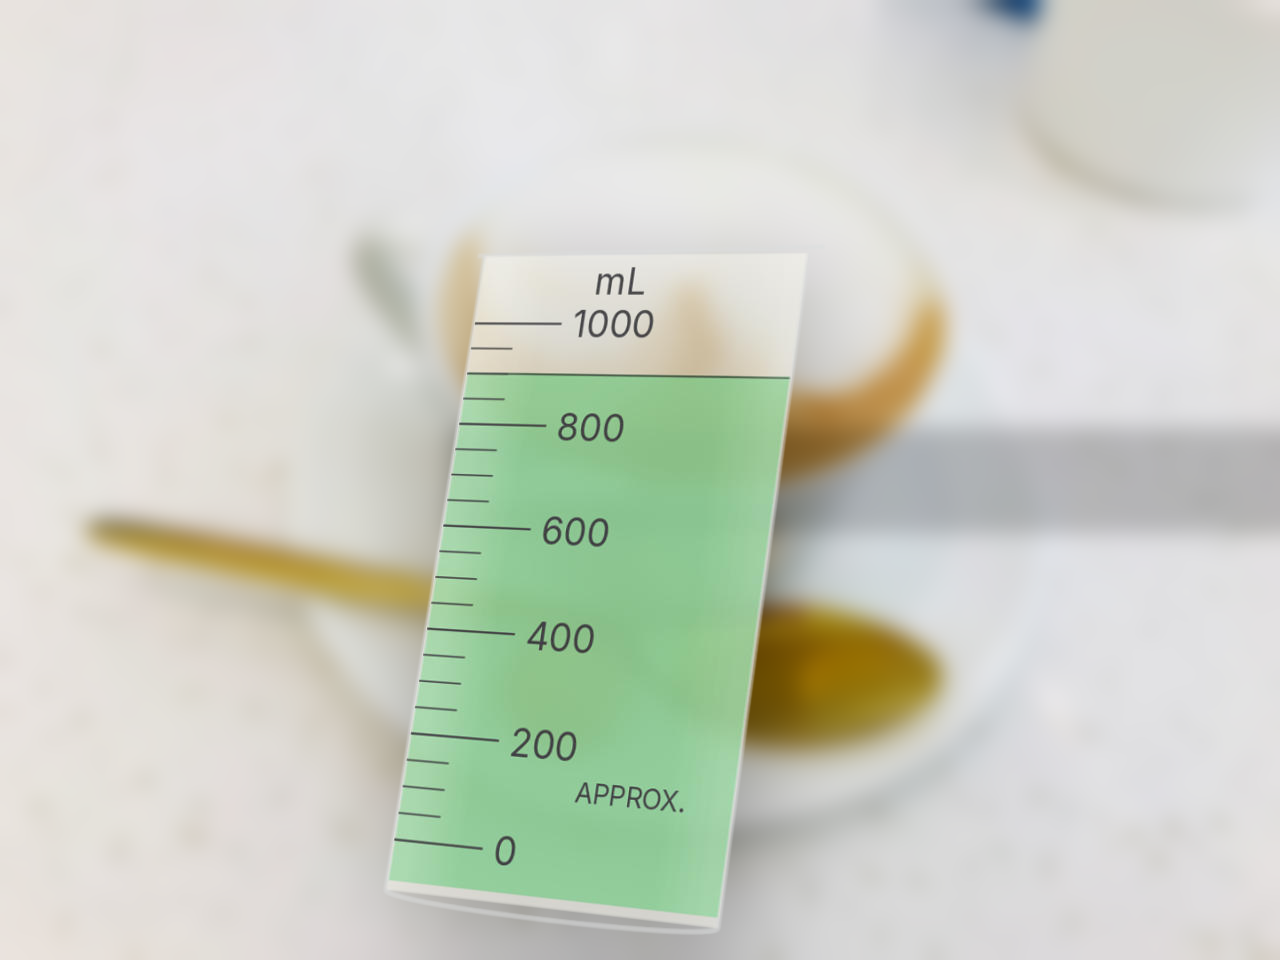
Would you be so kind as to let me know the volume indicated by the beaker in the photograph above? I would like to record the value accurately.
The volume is 900 mL
